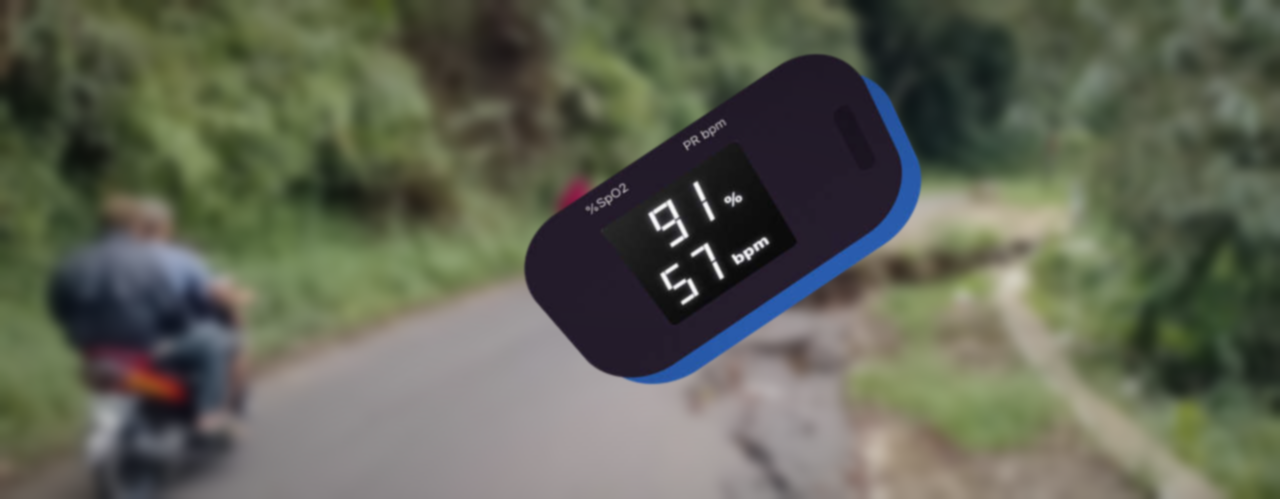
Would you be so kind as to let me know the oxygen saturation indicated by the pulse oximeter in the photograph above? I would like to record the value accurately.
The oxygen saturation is 91 %
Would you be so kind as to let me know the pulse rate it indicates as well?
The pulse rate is 57 bpm
